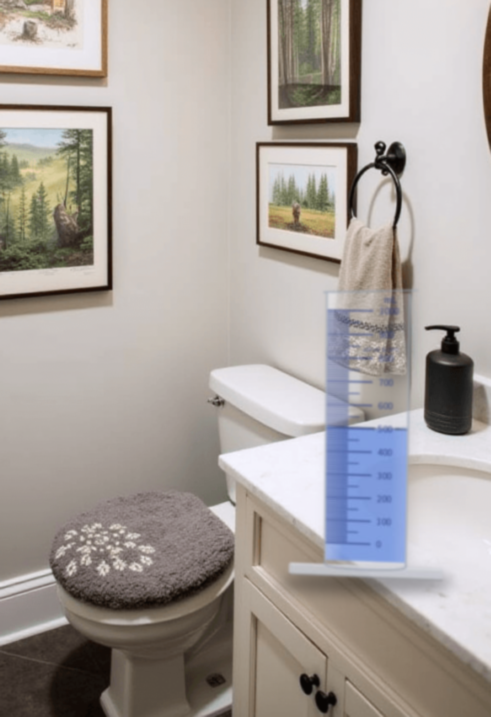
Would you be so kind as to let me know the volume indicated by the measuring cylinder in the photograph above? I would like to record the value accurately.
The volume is 500 mL
